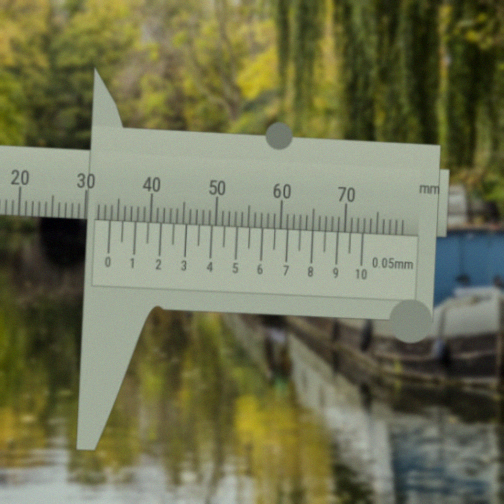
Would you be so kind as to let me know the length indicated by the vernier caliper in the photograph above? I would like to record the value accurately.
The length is 33.8 mm
